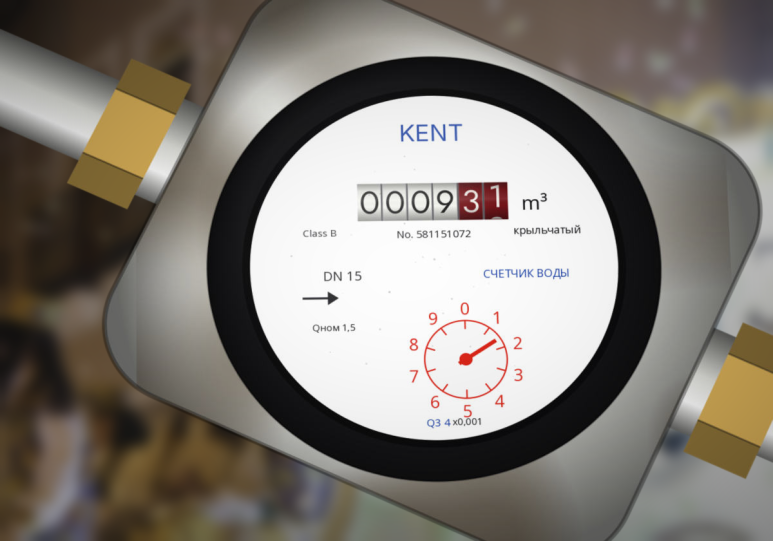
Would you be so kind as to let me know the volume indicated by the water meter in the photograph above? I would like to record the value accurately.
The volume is 9.311 m³
